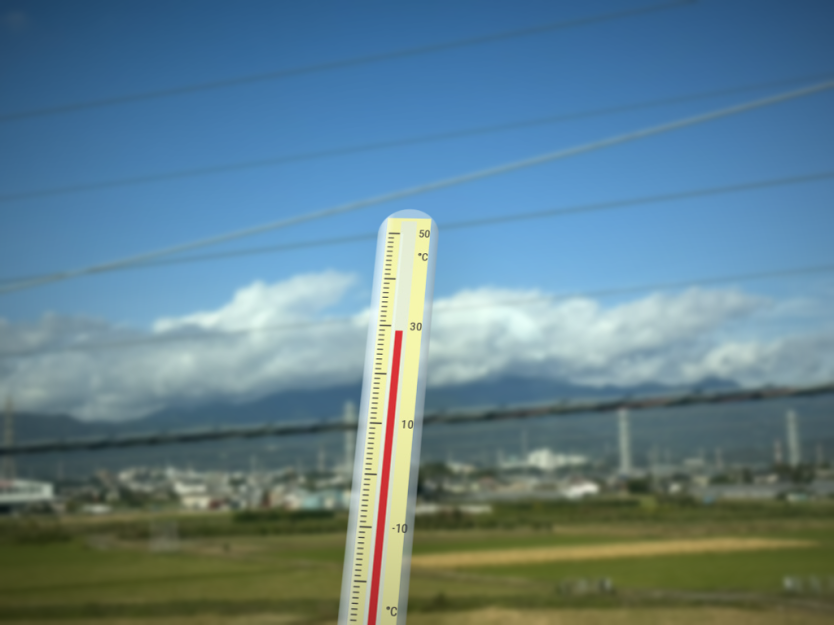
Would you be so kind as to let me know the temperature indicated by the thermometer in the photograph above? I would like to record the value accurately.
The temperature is 29 °C
